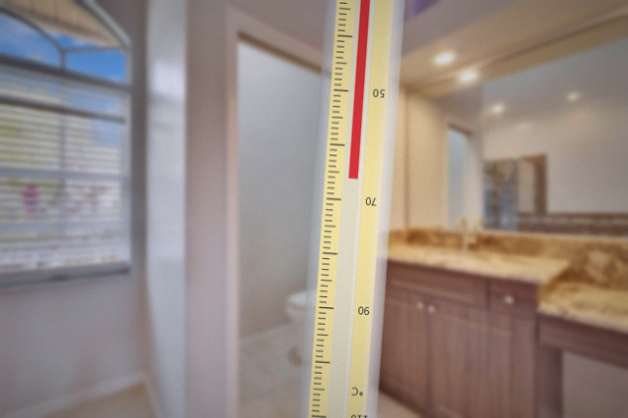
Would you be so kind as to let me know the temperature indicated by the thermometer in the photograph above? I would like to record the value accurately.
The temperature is 66 °C
